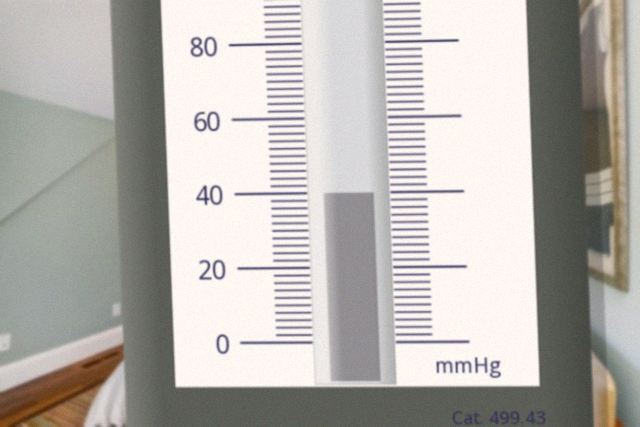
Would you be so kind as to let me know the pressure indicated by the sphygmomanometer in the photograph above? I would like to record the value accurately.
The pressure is 40 mmHg
